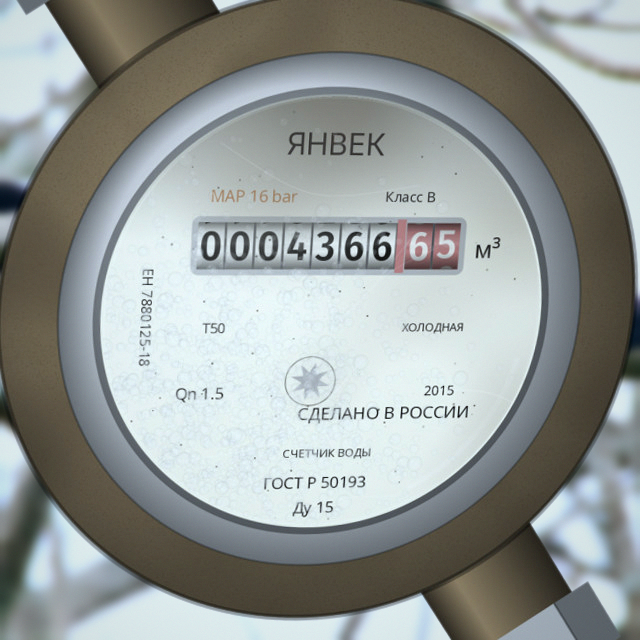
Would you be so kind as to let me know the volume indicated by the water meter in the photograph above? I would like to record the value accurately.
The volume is 4366.65 m³
